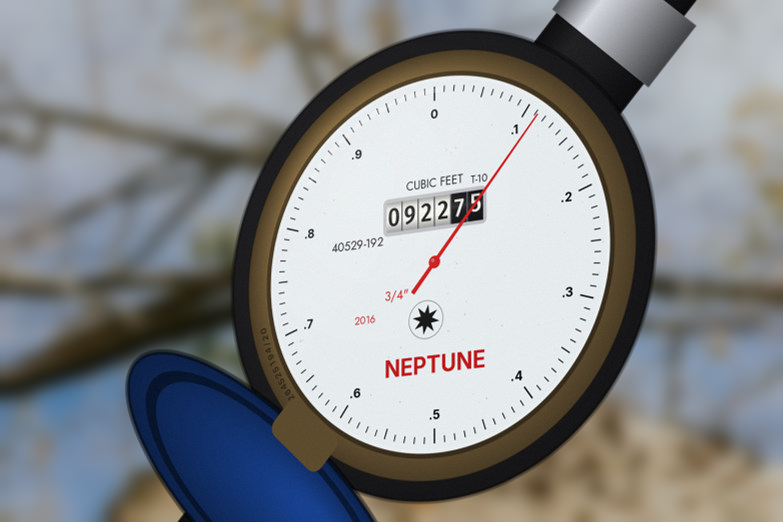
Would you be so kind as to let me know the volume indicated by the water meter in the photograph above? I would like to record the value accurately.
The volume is 92275.11 ft³
